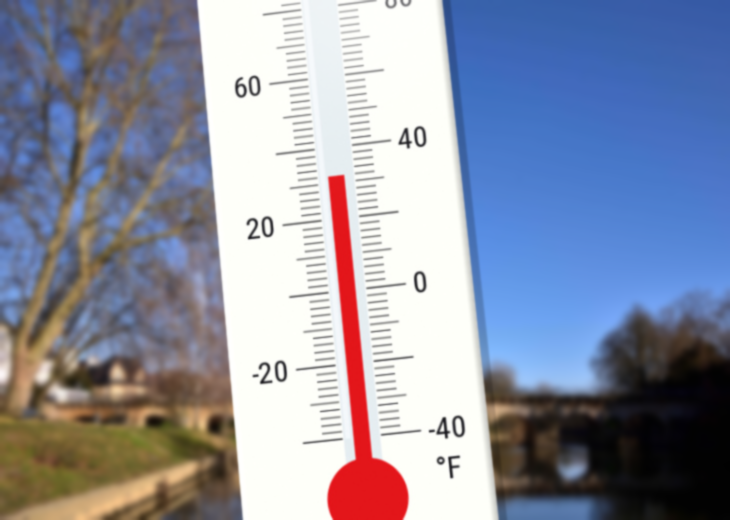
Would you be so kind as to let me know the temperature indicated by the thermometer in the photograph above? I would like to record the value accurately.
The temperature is 32 °F
